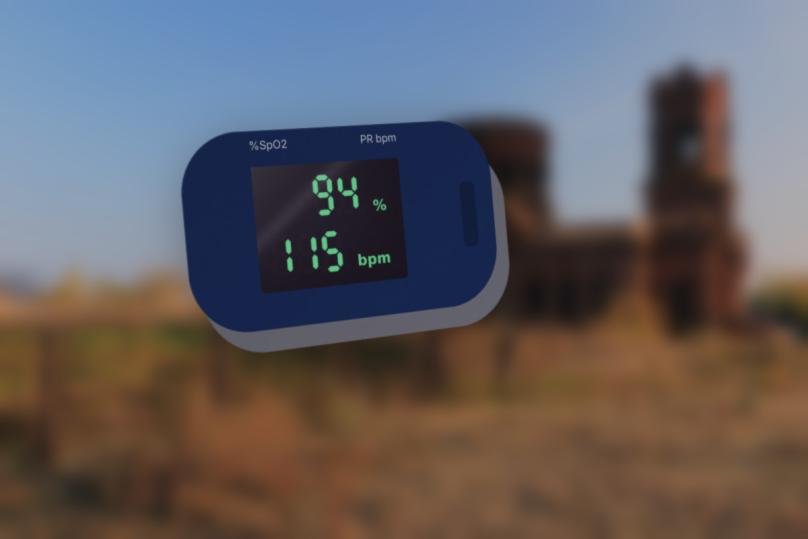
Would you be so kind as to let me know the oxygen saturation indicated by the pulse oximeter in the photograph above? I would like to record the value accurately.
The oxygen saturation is 94 %
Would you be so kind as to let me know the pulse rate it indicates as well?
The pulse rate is 115 bpm
